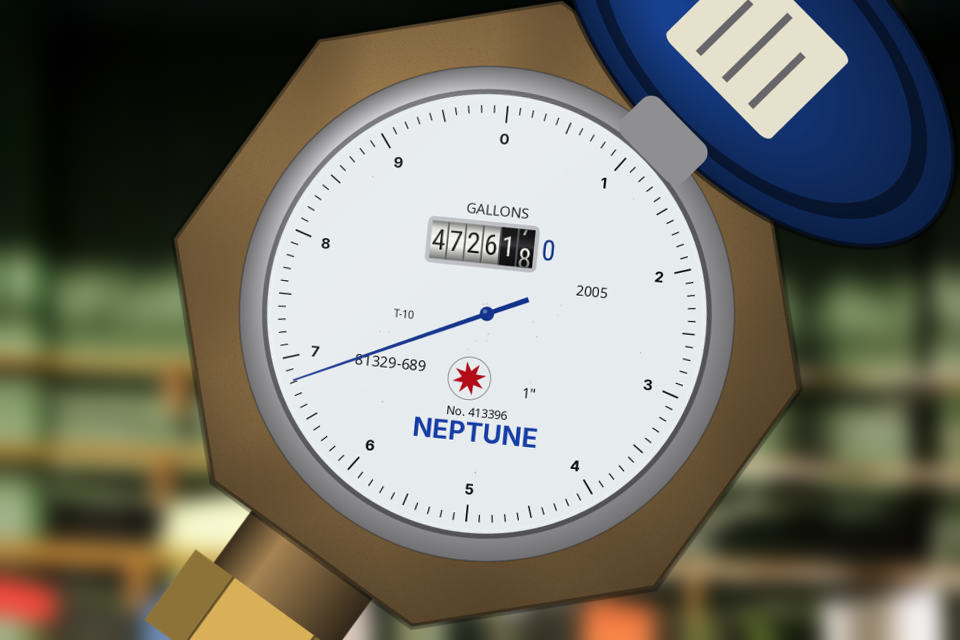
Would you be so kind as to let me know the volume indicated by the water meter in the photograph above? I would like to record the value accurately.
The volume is 4726176.8 gal
